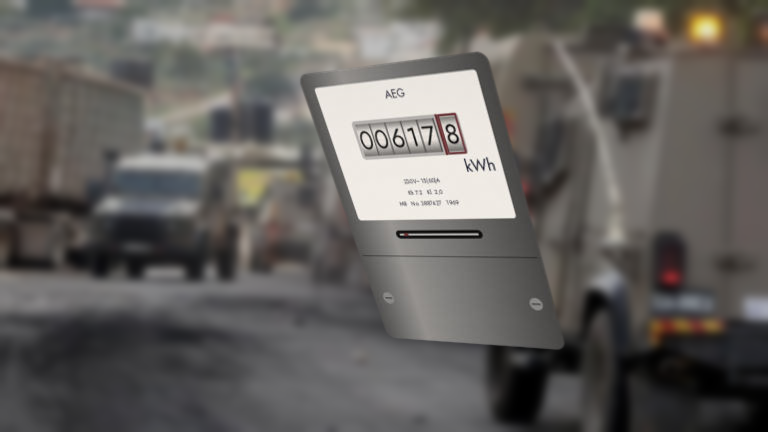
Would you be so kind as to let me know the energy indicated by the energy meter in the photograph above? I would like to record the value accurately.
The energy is 617.8 kWh
